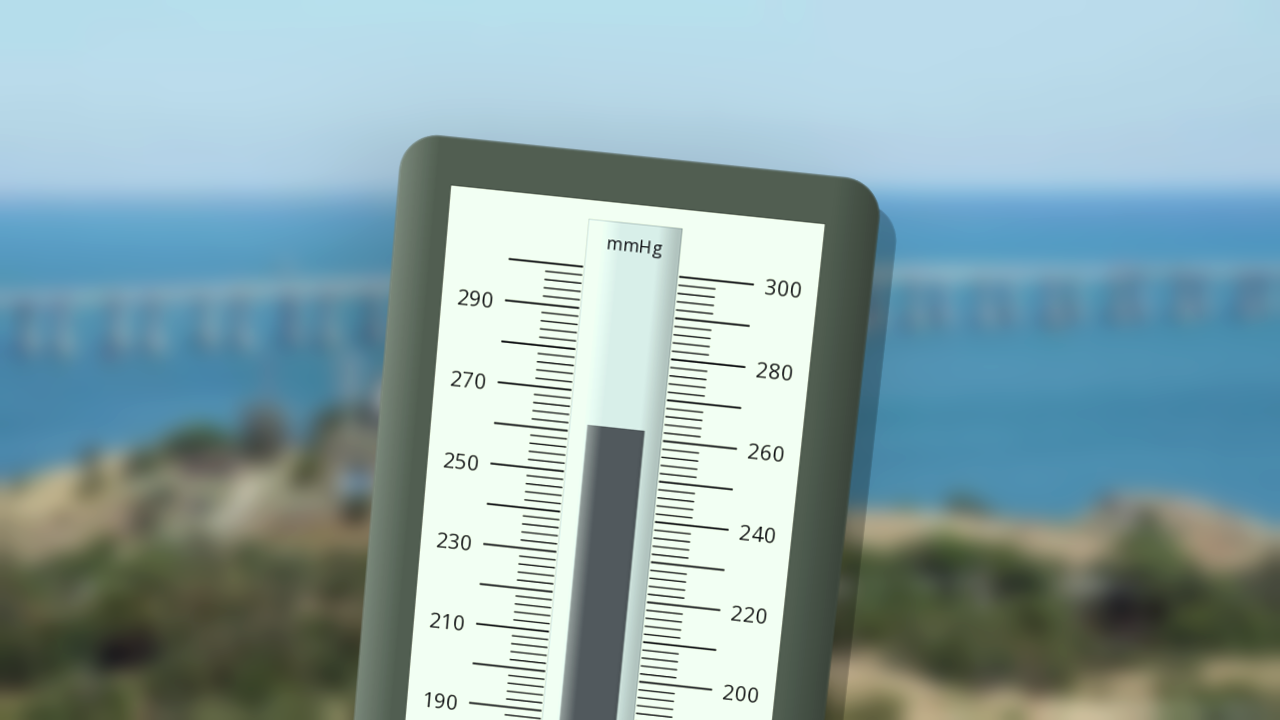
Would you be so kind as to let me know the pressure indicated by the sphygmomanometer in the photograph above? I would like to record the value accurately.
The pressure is 262 mmHg
